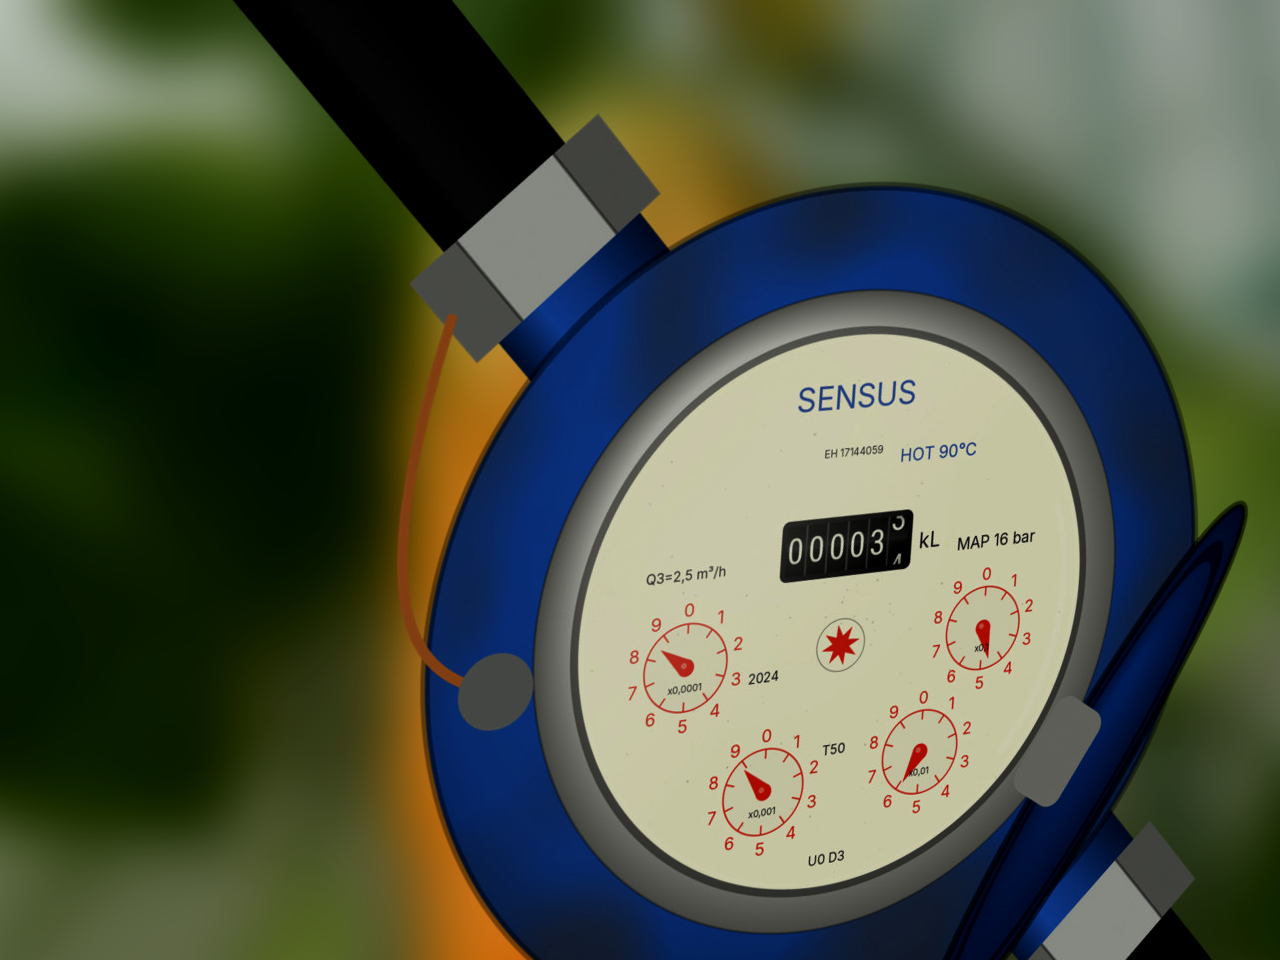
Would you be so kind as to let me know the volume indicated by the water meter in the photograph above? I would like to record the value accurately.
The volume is 33.4588 kL
